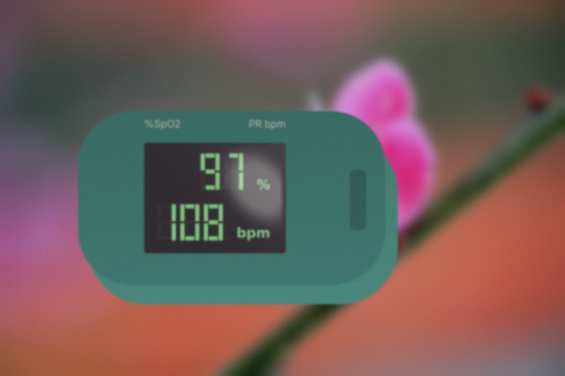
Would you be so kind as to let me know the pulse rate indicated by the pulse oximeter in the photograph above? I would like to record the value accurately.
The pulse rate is 108 bpm
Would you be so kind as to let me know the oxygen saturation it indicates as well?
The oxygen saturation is 97 %
